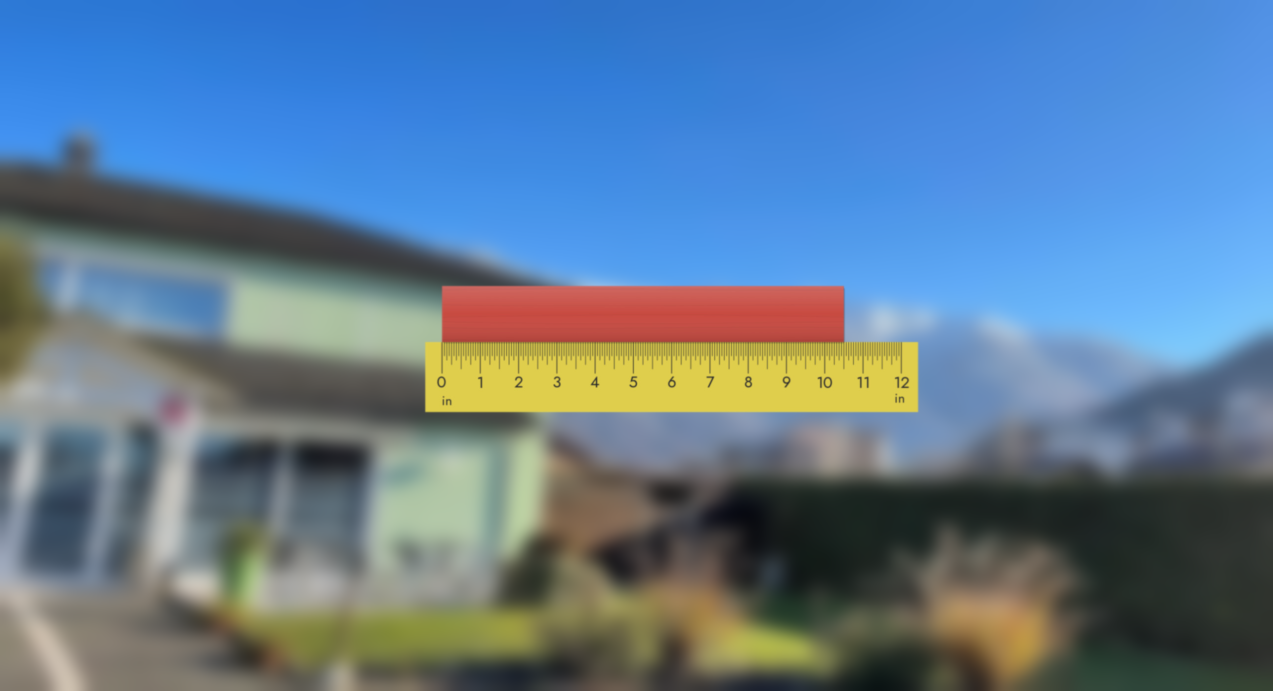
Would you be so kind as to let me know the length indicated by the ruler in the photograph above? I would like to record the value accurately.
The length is 10.5 in
